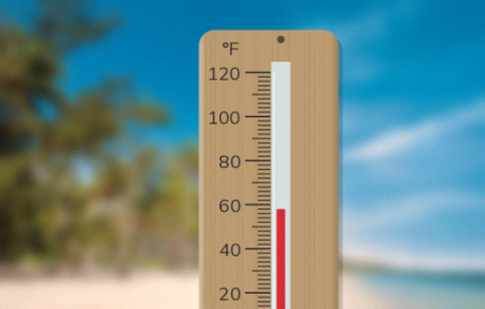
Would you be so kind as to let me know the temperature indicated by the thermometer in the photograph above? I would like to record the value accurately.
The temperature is 58 °F
